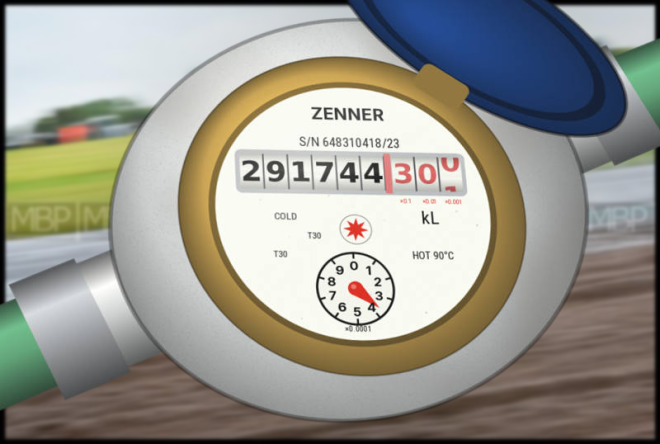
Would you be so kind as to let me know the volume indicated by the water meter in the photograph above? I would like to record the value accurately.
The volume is 291744.3003 kL
